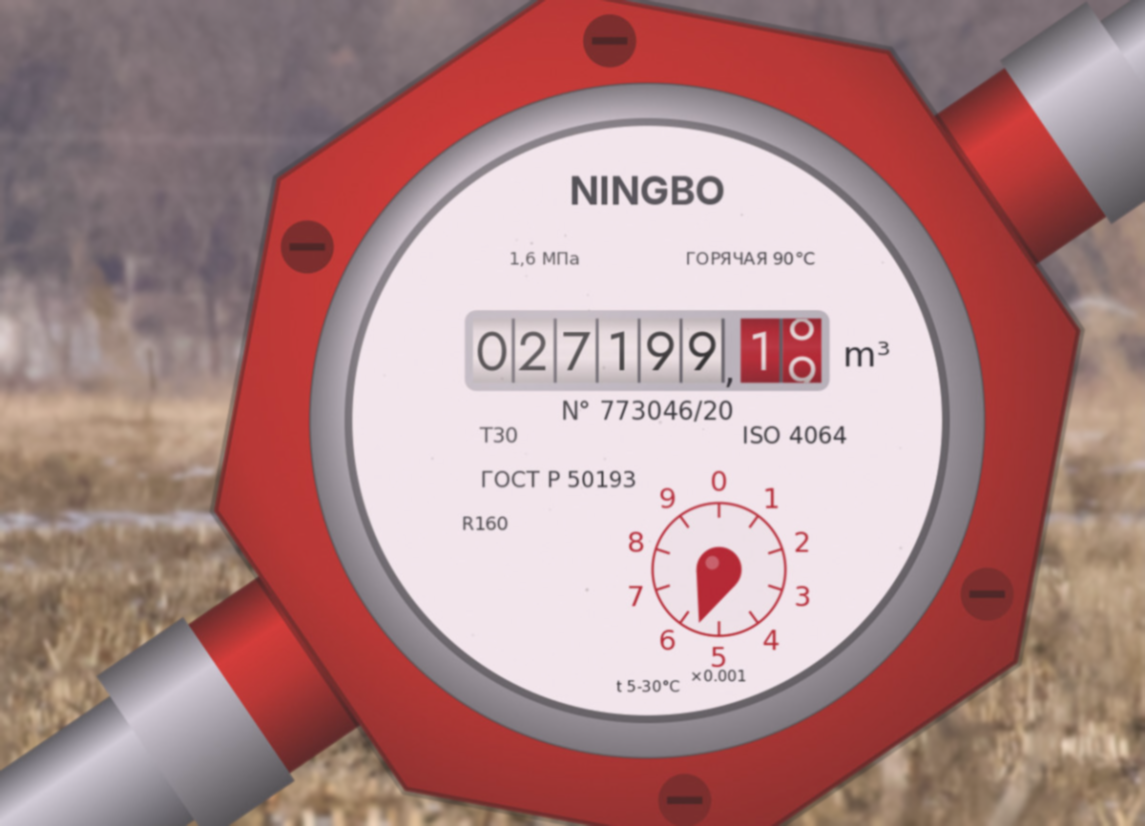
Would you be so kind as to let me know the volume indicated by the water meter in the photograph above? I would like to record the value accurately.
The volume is 27199.185 m³
